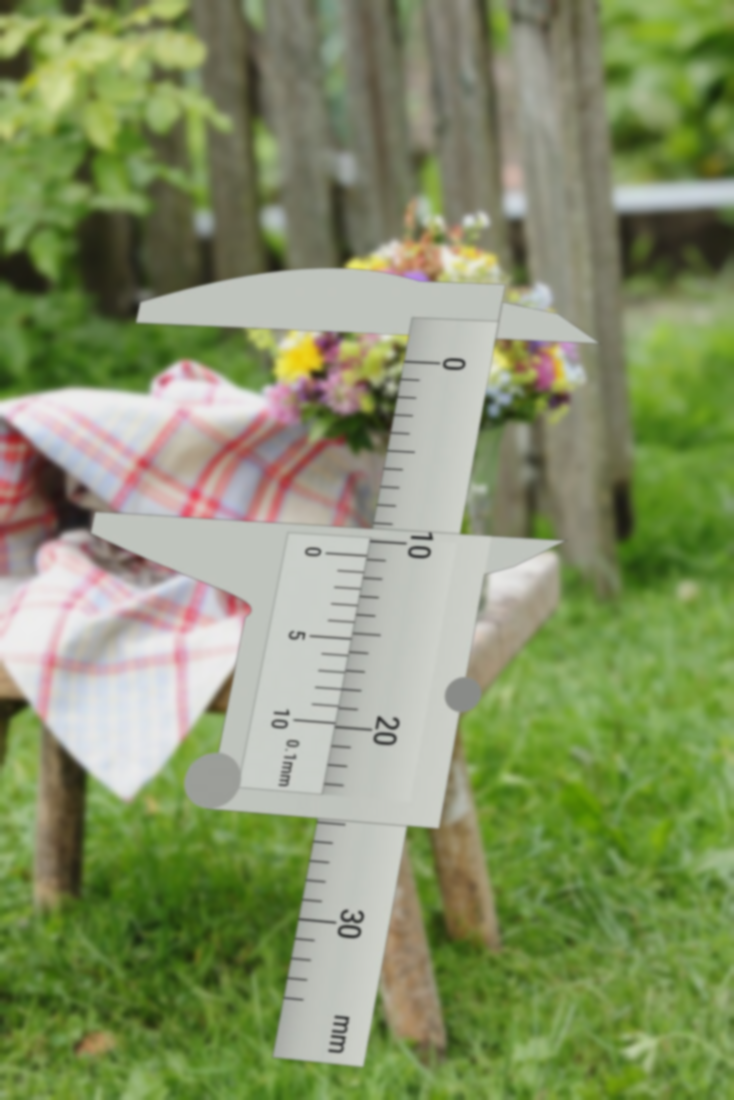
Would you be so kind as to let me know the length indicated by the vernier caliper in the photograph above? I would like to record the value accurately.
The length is 10.8 mm
